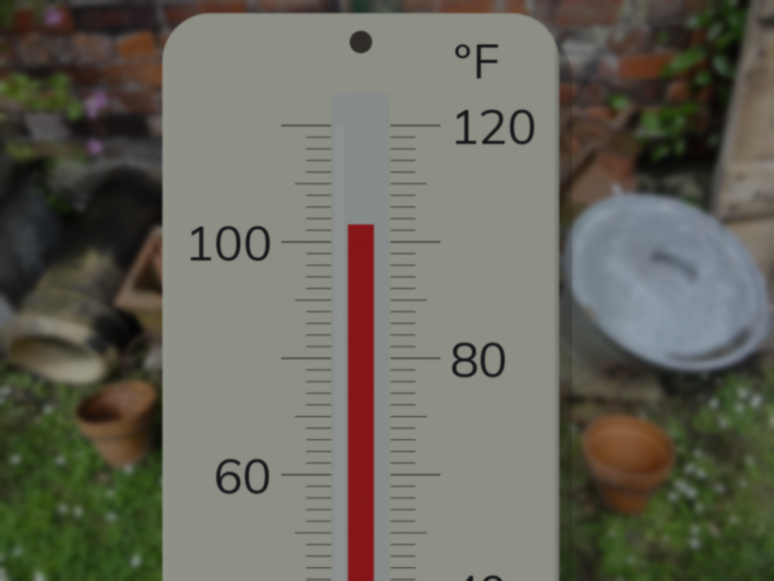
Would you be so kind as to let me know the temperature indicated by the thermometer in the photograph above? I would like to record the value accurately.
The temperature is 103 °F
